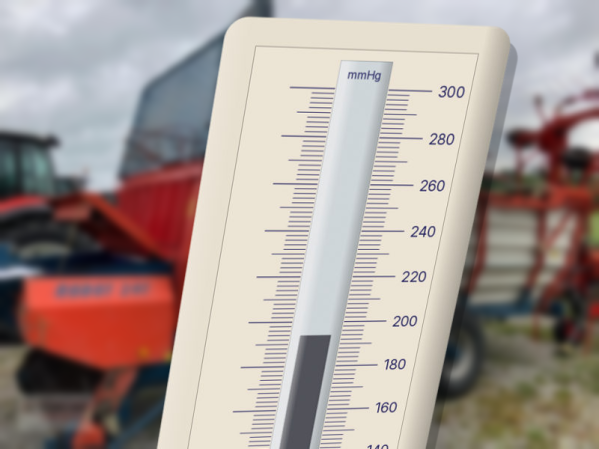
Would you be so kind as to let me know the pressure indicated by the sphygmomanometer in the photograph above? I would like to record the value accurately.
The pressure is 194 mmHg
